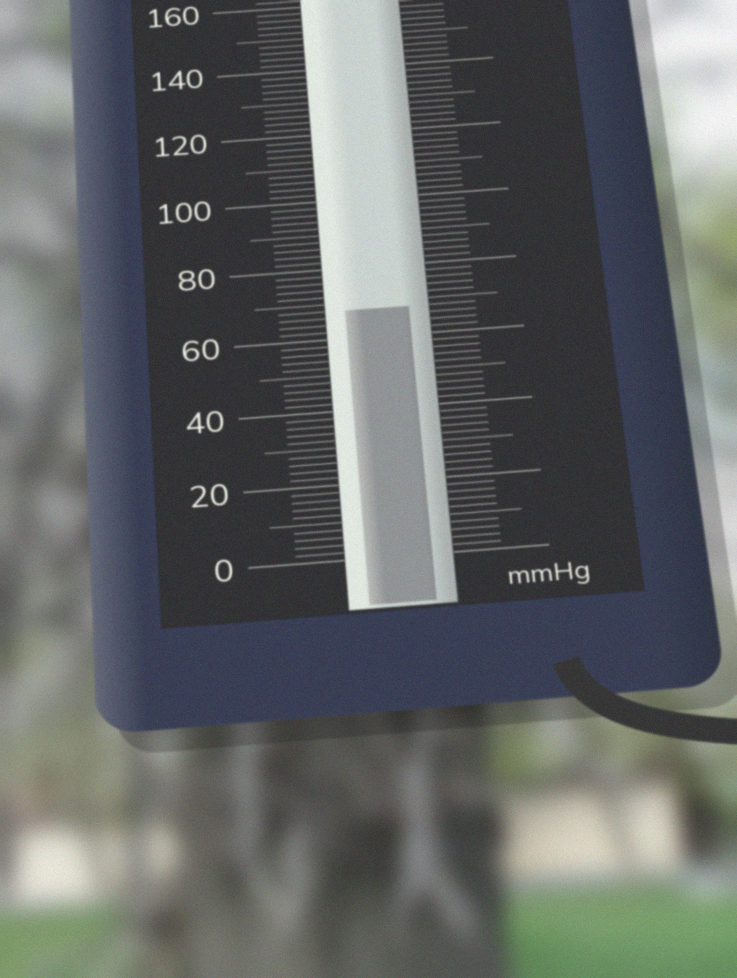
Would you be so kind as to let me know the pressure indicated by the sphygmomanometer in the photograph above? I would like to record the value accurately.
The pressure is 68 mmHg
